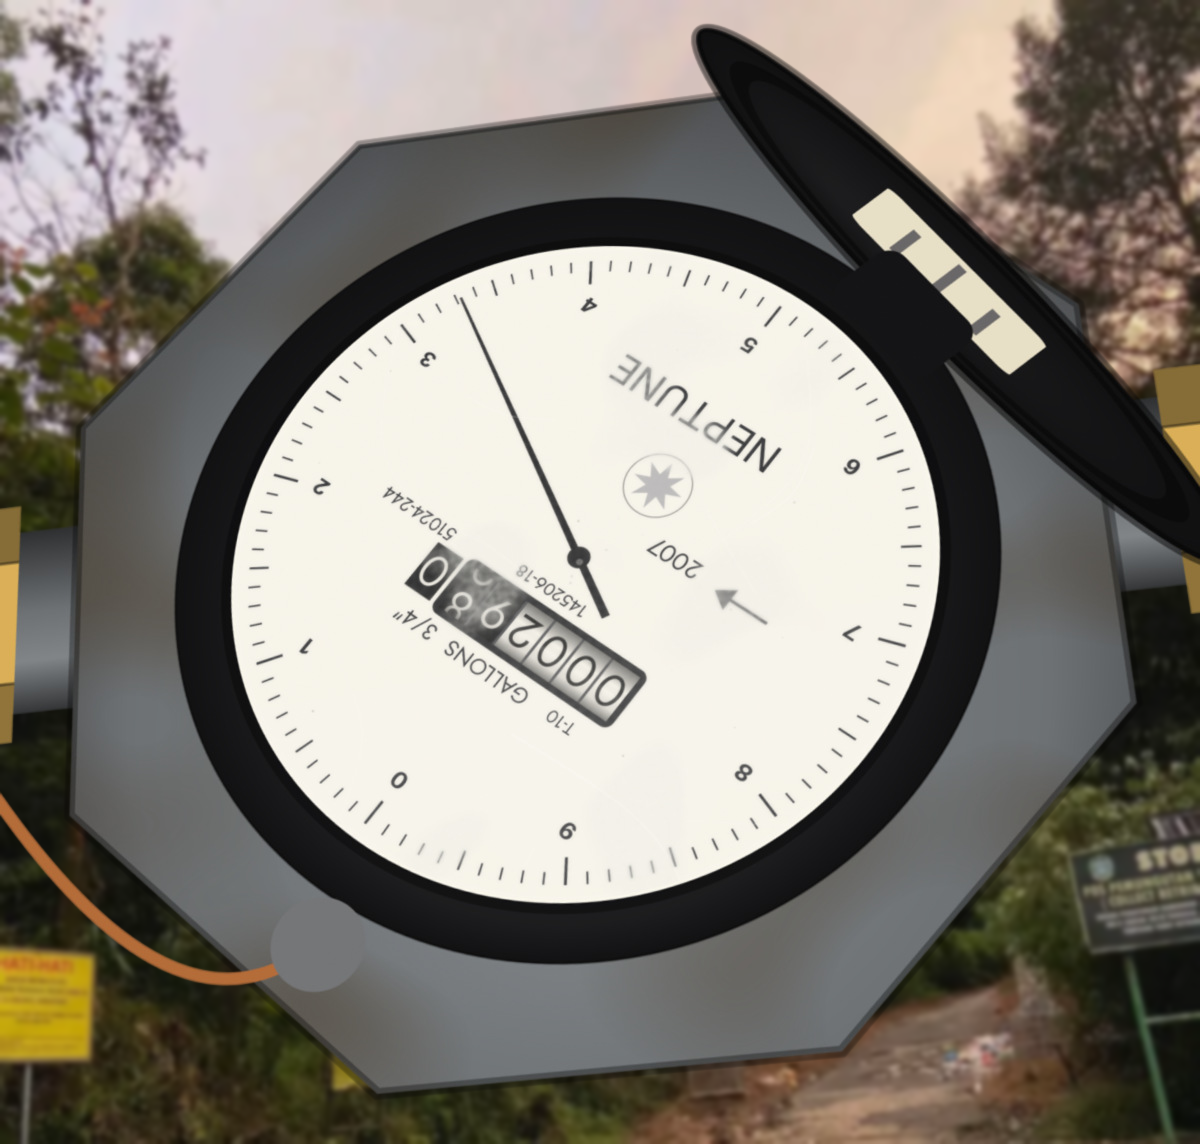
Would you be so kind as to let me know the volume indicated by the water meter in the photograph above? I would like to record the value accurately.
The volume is 2983.3 gal
